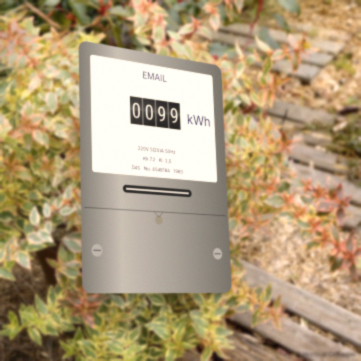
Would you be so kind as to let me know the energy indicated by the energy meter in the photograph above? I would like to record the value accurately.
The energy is 99 kWh
